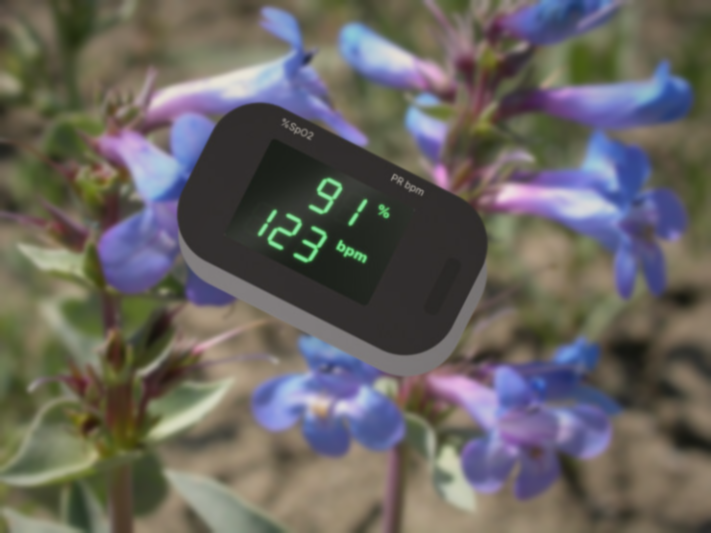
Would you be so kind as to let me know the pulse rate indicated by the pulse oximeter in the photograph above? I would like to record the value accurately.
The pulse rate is 123 bpm
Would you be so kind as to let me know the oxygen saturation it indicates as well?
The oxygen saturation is 91 %
